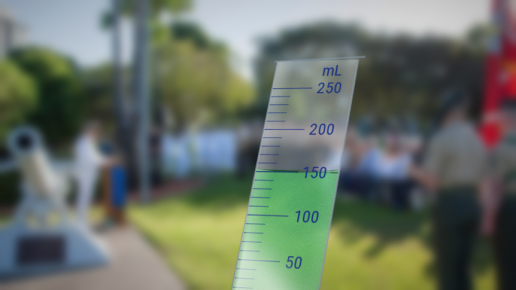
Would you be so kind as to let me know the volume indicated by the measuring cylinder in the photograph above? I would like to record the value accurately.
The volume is 150 mL
